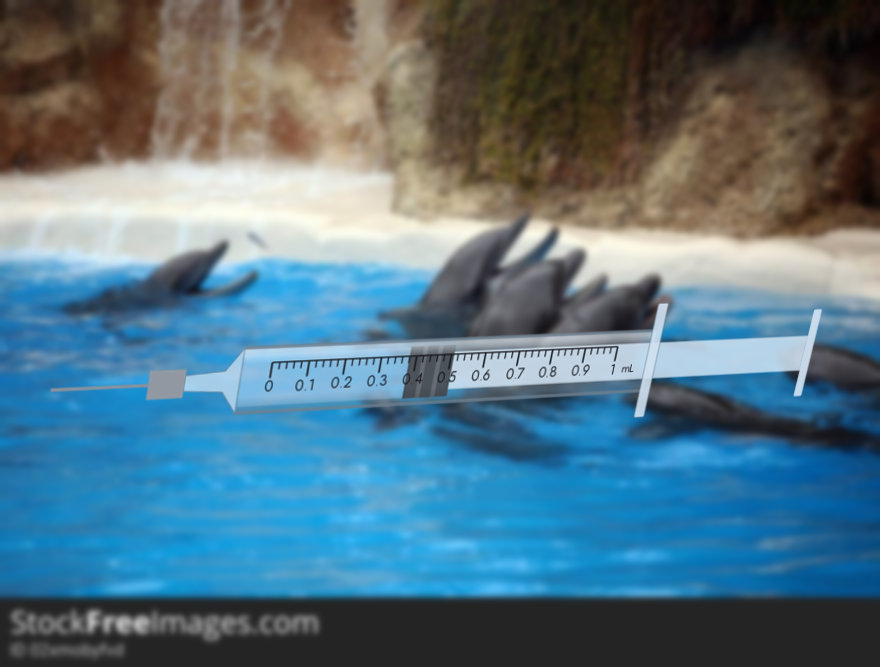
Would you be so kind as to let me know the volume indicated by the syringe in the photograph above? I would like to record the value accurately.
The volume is 0.38 mL
